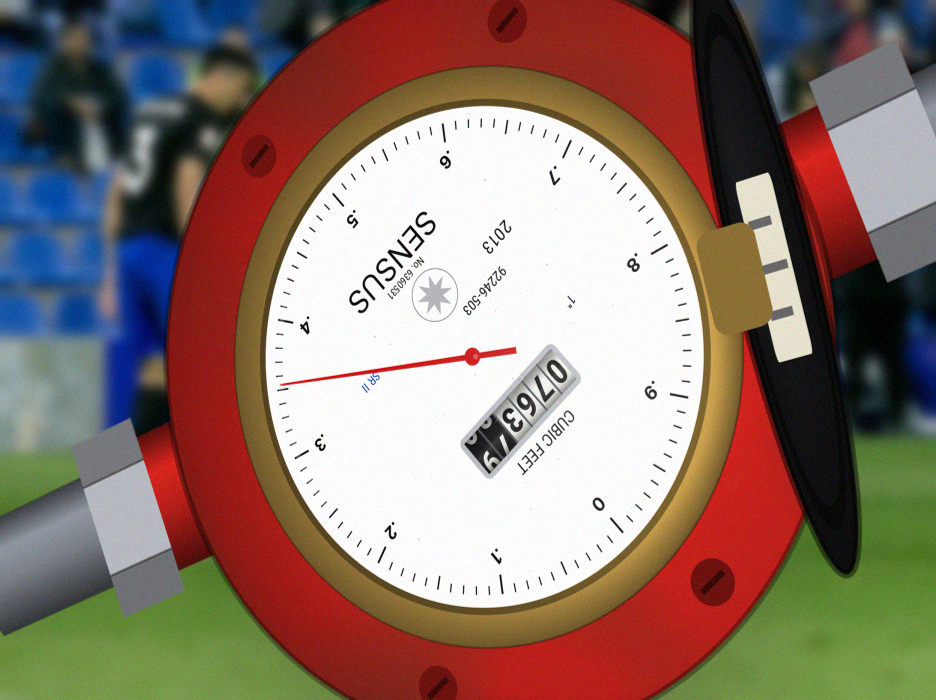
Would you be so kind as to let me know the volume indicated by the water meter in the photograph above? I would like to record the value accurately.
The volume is 76379.35 ft³
